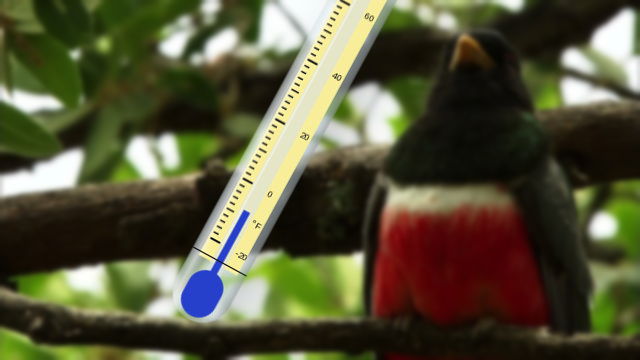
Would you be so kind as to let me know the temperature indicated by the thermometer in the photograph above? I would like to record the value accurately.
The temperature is -8 °F
